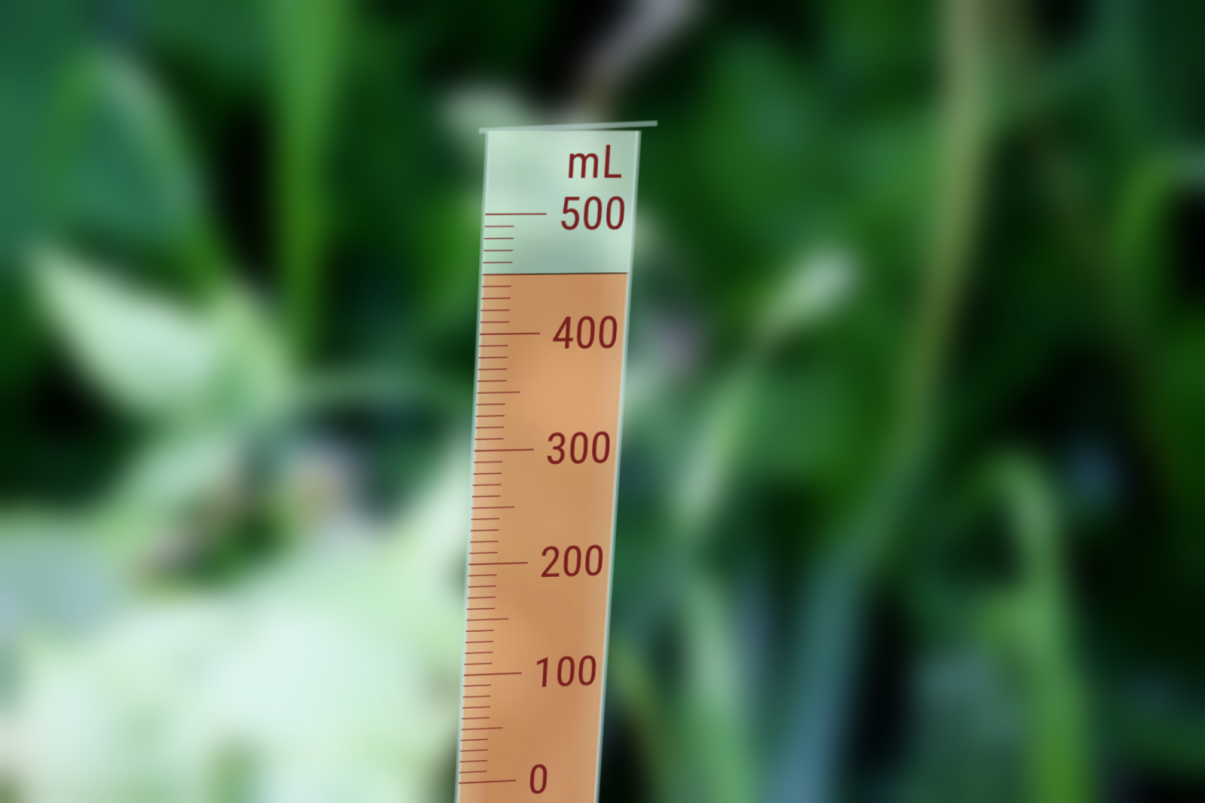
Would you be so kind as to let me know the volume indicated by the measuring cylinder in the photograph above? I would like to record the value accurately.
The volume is 450 mL
